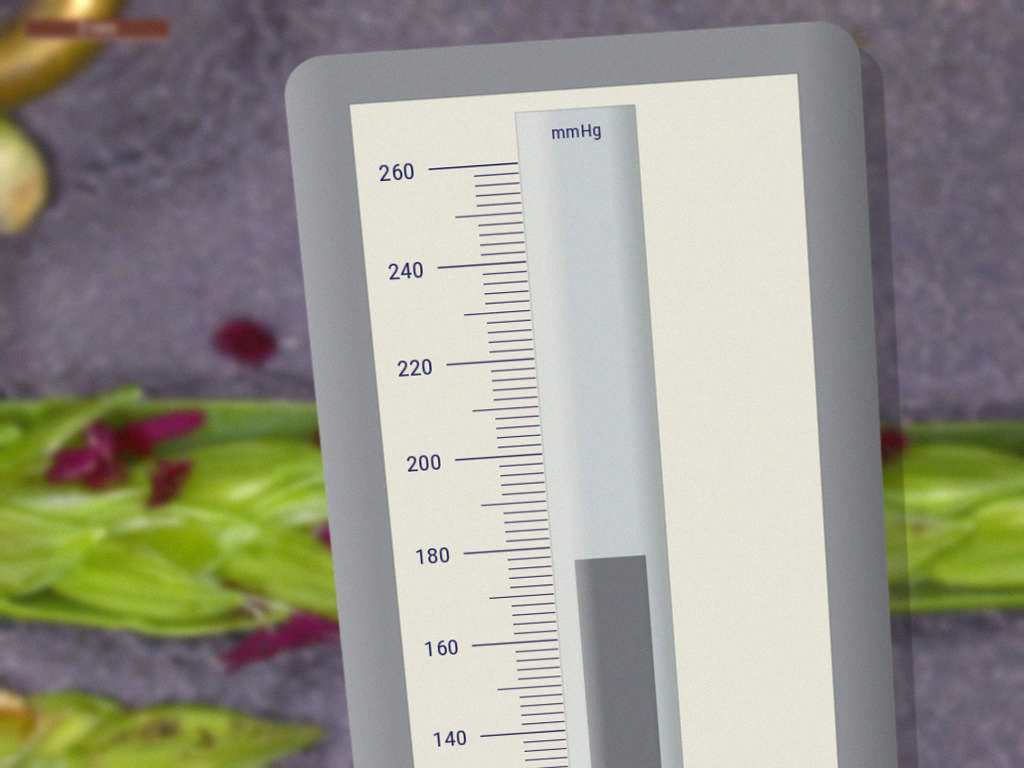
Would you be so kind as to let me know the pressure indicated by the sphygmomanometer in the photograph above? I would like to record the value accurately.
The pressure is 177 mmHg
